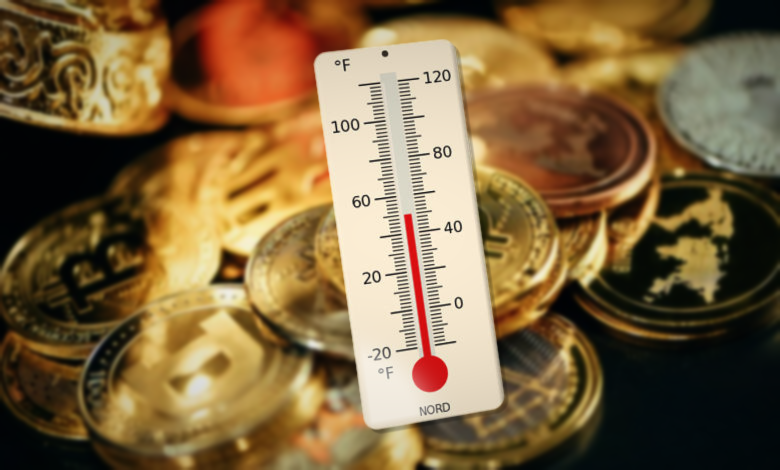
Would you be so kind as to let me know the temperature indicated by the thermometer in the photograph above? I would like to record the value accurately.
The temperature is 50 °F
